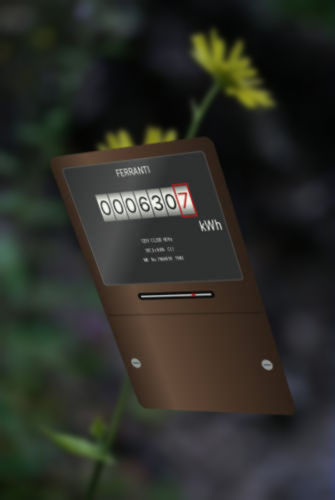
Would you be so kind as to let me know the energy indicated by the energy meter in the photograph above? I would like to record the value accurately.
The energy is 630.7 kWh
